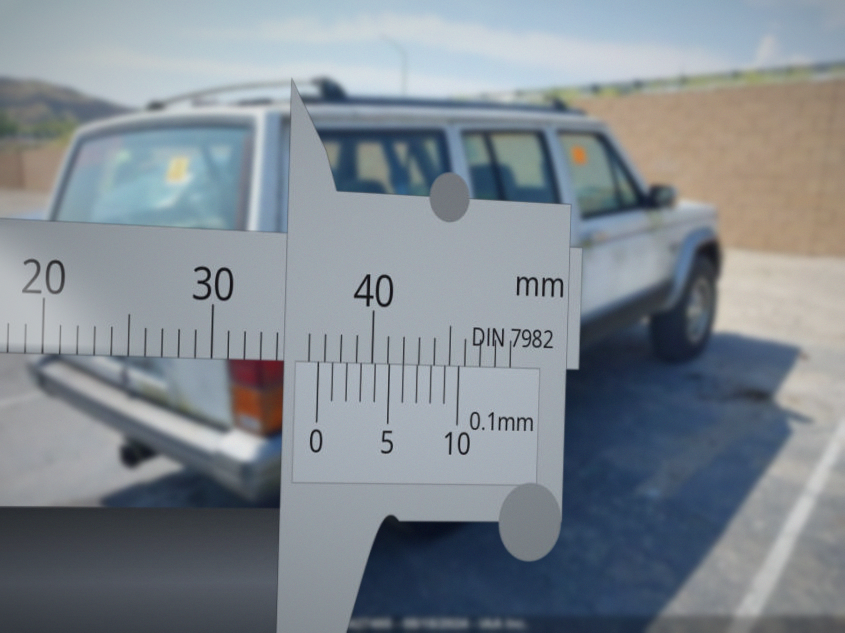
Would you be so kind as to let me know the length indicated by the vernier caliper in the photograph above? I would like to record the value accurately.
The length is 36.6 mm
